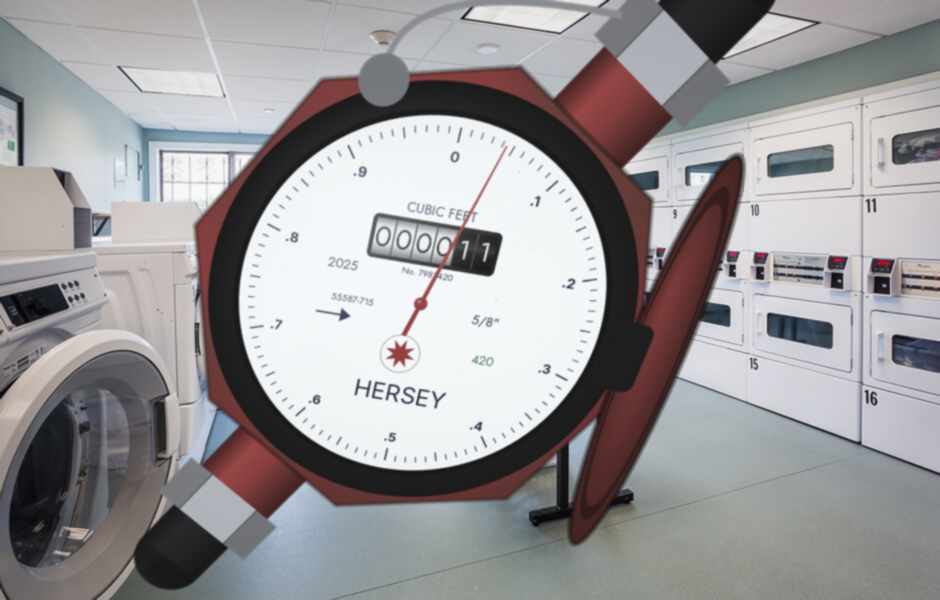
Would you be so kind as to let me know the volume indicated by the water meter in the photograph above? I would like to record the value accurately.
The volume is 11.04 ft³
